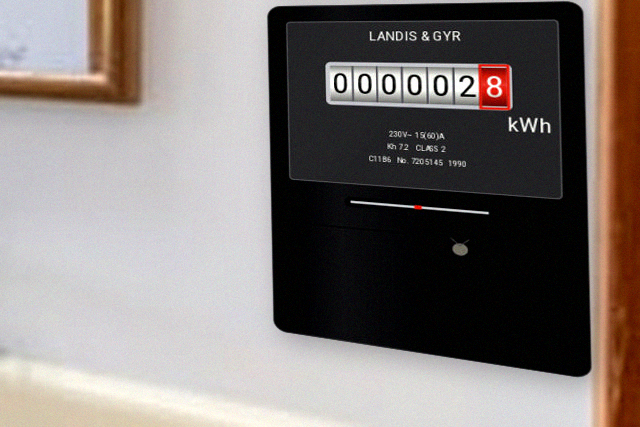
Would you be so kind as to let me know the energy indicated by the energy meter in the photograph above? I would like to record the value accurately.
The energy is 2.8 kWh
